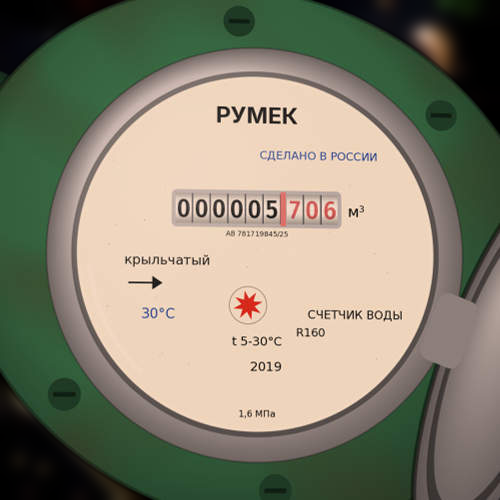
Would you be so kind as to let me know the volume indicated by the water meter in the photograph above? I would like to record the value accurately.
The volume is 5.706 m³
